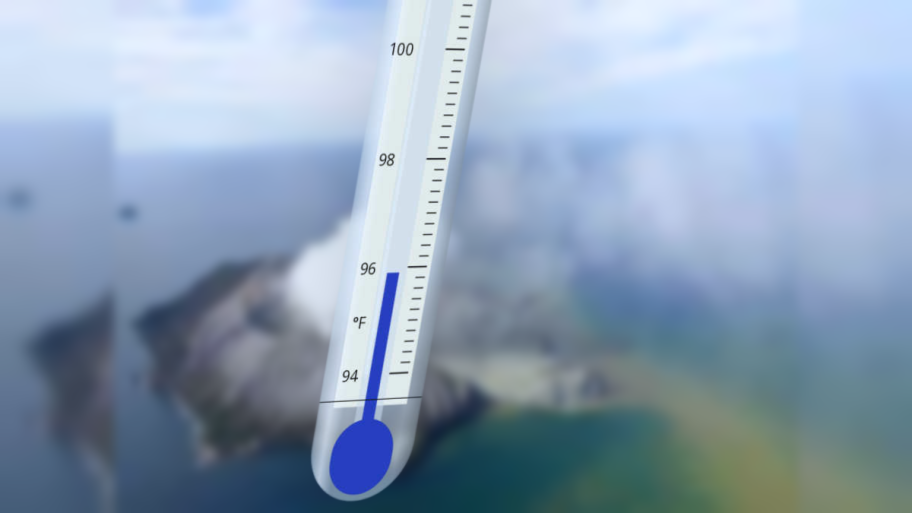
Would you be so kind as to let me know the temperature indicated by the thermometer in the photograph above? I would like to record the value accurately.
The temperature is 95.9 °F
